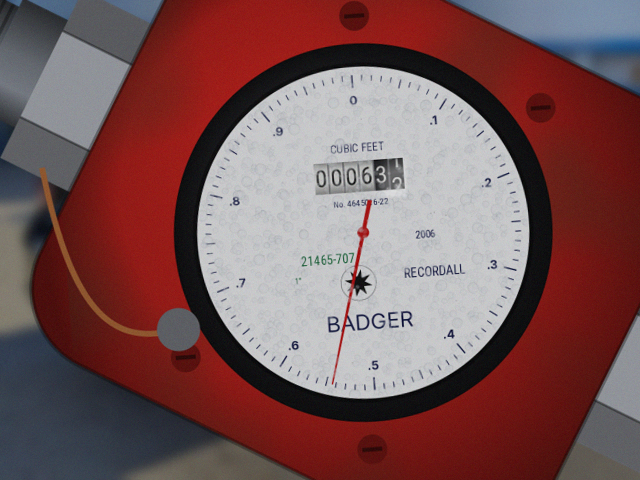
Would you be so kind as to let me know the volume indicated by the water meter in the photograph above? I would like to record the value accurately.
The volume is 631.54 ft³
